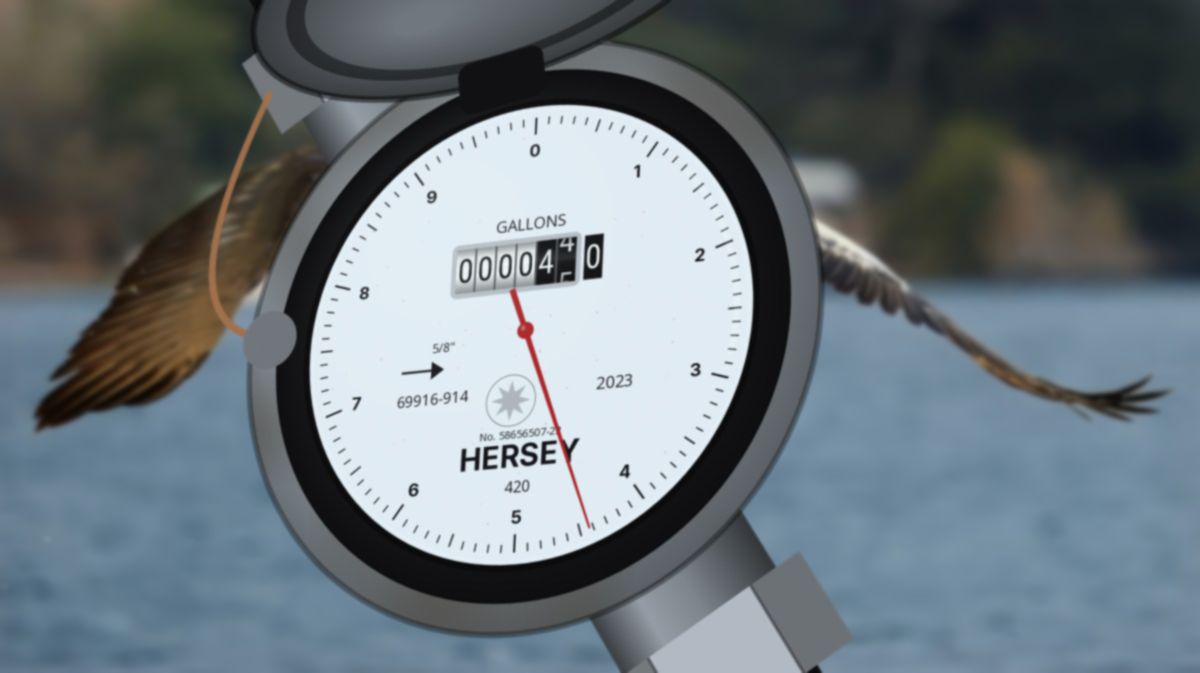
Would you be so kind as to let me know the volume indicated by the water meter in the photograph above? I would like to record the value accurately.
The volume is 444.4 gal
